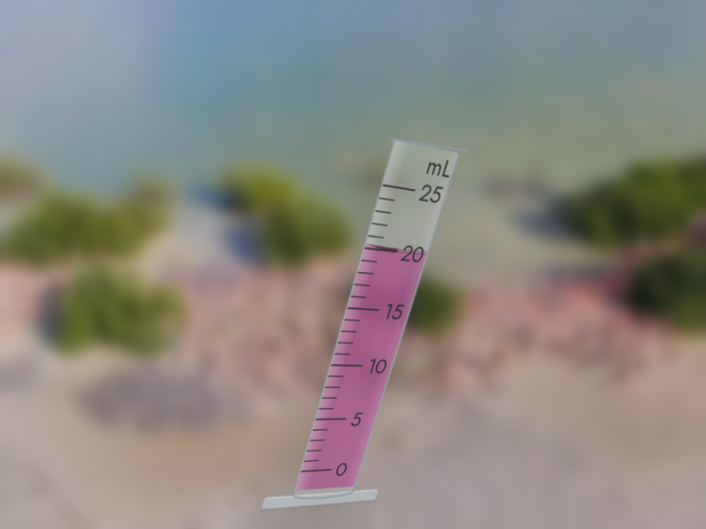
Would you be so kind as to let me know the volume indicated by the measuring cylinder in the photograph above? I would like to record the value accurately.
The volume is 20 mL
